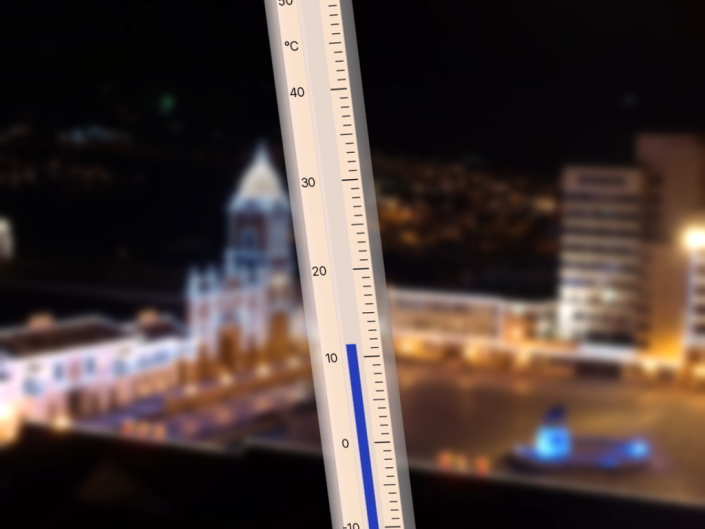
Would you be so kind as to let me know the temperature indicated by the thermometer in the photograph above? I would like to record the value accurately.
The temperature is 11.5 °C
